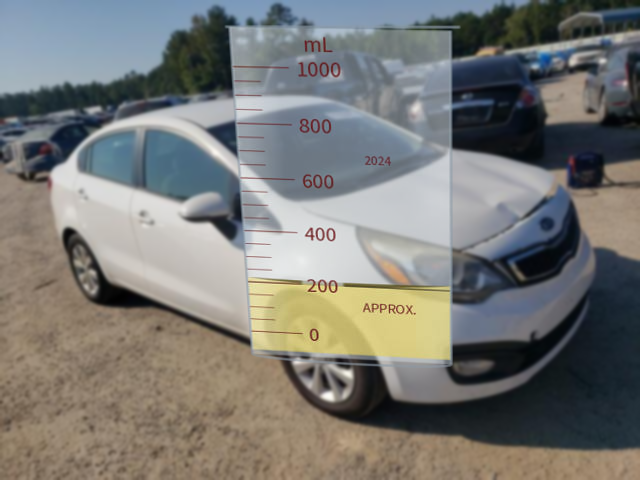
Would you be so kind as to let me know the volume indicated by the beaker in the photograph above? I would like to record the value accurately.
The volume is 200 mL
